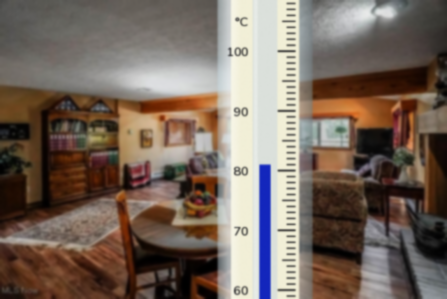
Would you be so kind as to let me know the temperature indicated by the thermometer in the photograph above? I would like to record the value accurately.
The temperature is 81 °C
